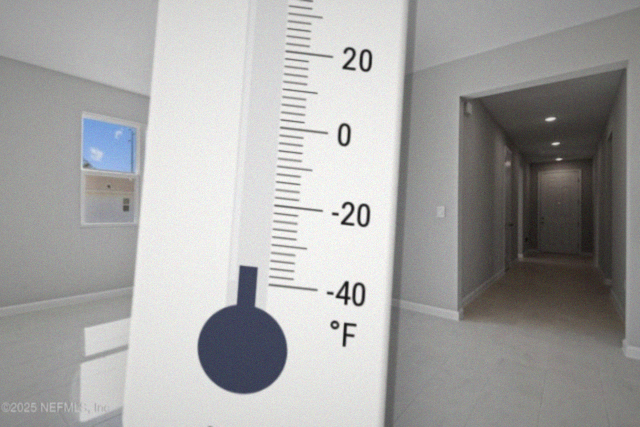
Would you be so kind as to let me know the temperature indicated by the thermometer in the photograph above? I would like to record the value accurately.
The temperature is -36 °F
